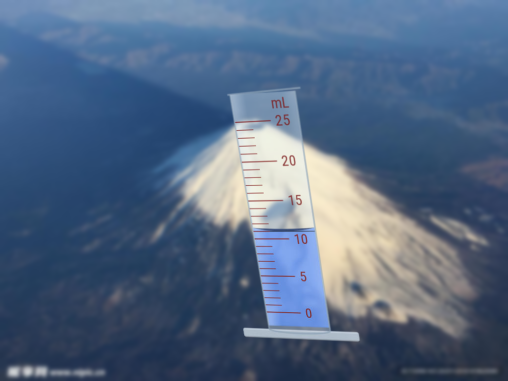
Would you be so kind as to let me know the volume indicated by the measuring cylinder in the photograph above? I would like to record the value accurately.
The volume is 11 mL
